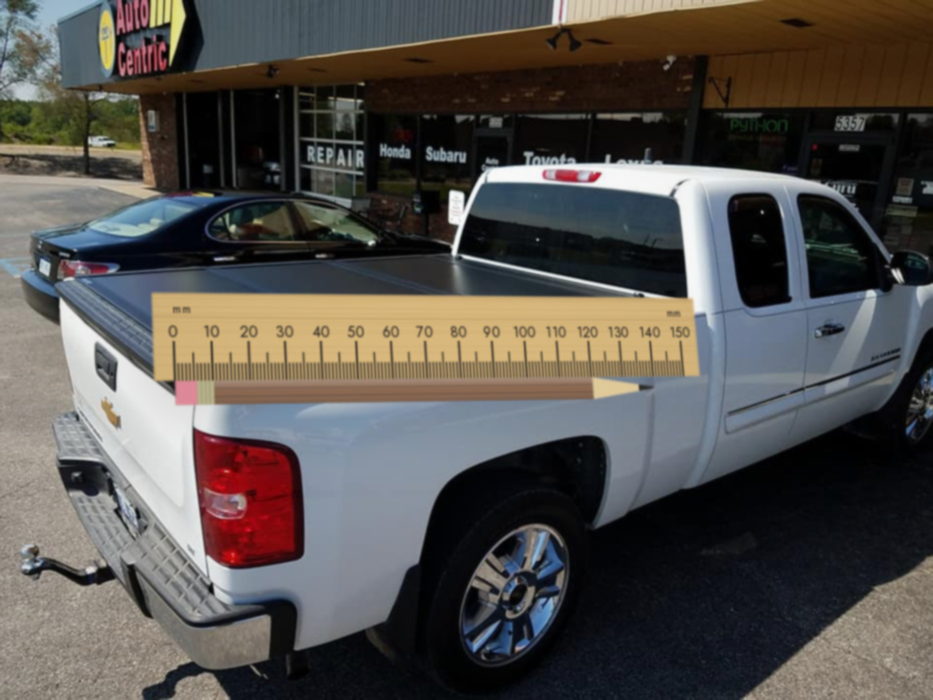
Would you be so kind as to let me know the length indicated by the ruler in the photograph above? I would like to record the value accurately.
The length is 140 mm
